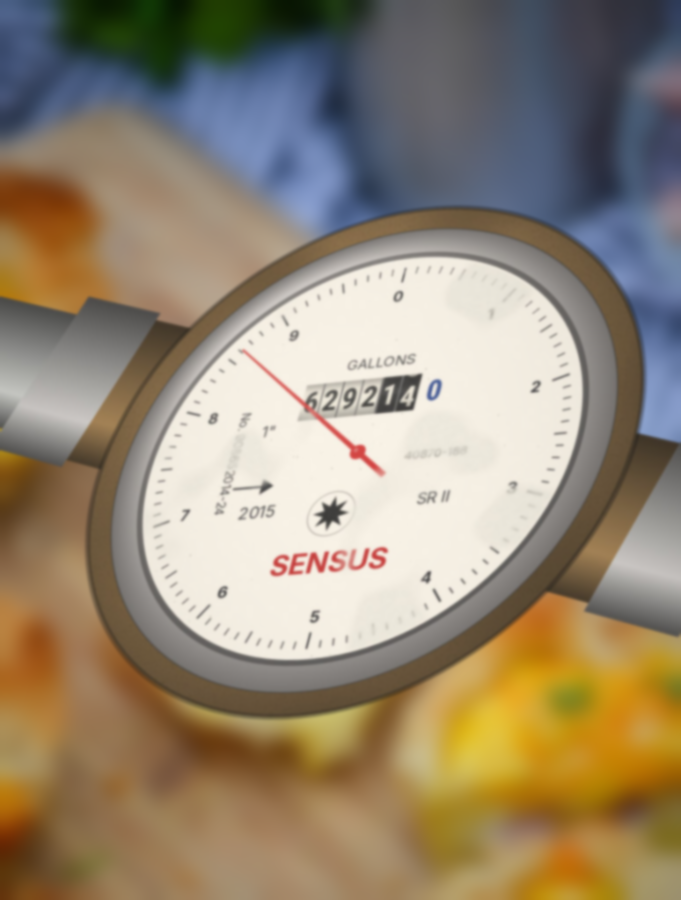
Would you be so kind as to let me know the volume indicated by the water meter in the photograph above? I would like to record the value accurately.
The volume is 6292138.6 gal
